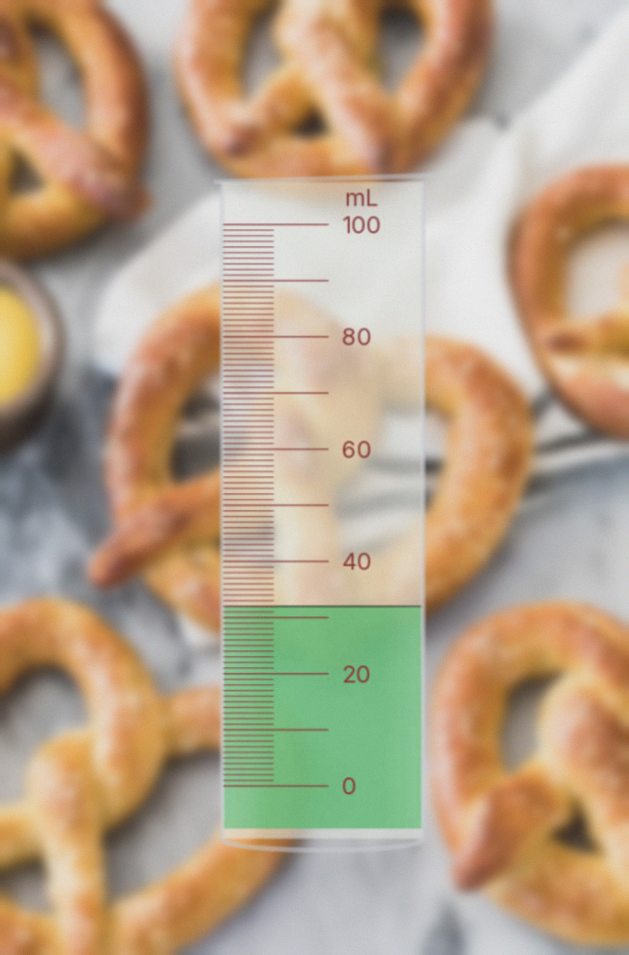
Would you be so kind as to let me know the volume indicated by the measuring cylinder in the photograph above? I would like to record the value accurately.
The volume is 32 mL
